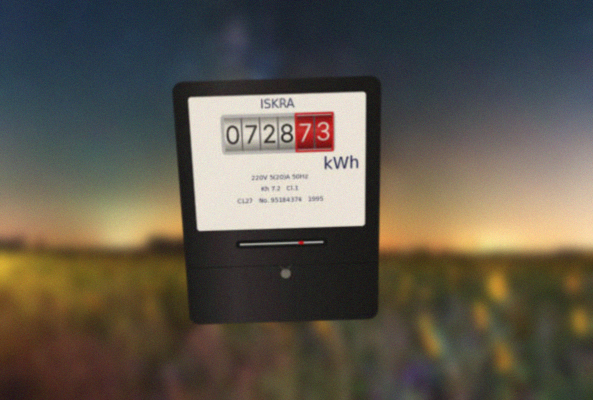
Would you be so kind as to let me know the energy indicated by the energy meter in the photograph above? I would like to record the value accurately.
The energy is 728.73 kWh
